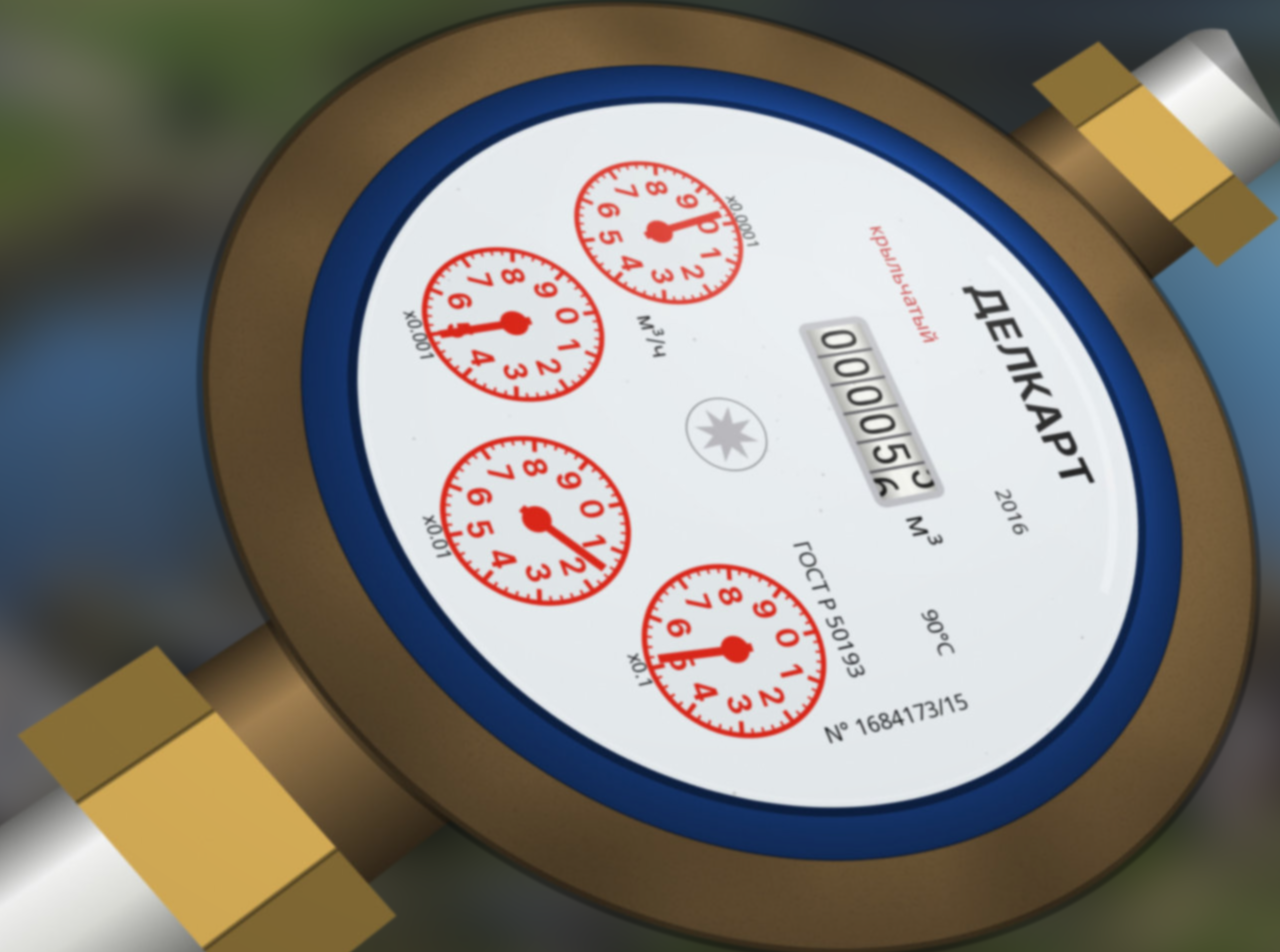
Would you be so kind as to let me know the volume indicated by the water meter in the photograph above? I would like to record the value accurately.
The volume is 55.5149 m³
